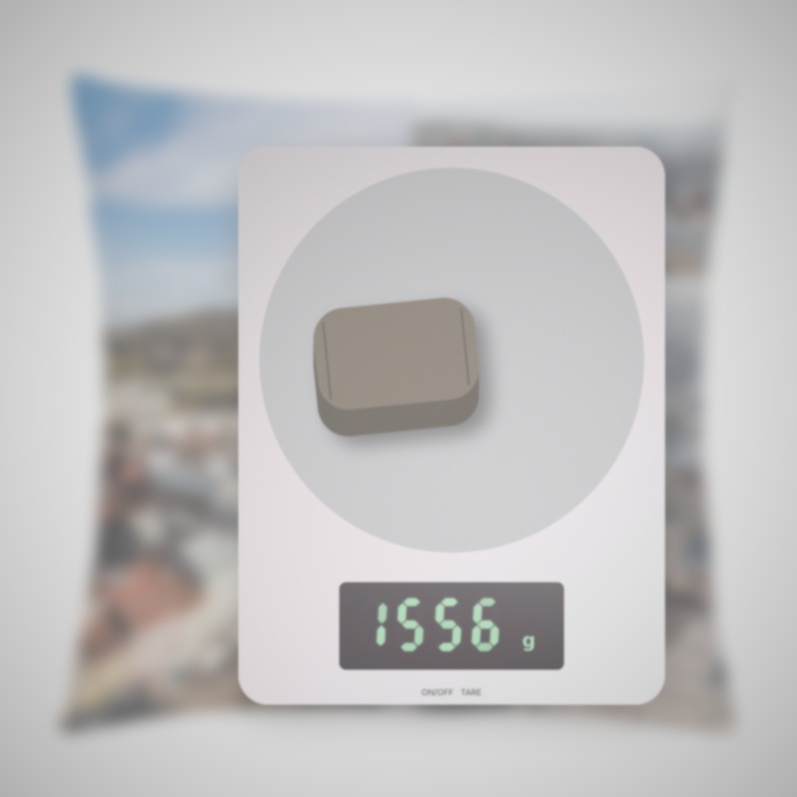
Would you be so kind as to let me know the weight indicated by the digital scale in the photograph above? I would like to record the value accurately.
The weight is 1556 g
